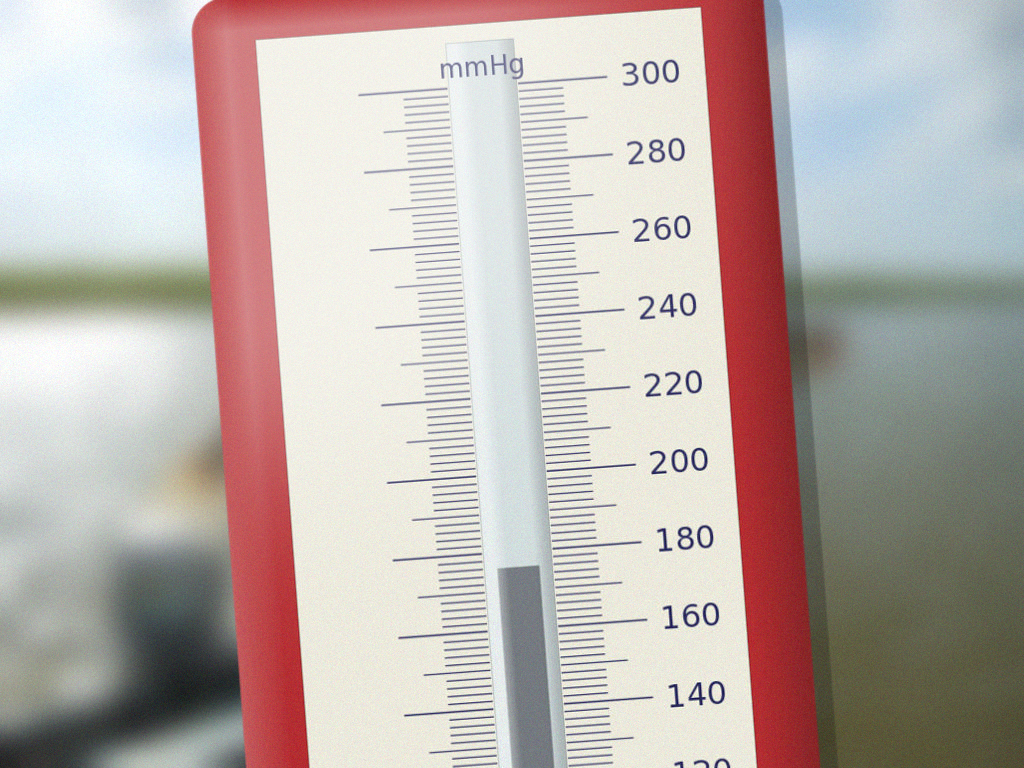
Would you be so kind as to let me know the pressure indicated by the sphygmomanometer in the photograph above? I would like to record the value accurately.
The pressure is 176 mmHg
